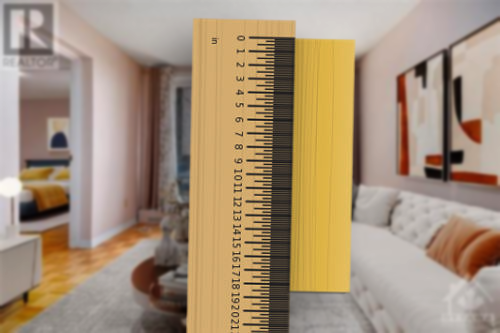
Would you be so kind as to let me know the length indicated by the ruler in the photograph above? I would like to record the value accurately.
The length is 18.5 in
